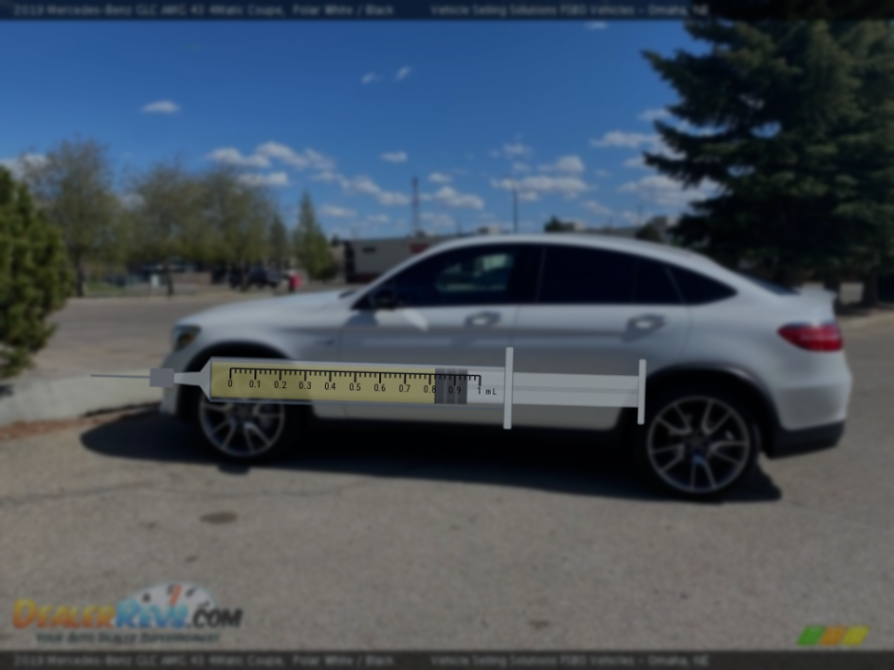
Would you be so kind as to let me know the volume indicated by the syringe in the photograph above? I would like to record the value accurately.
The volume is 0.82 mL
